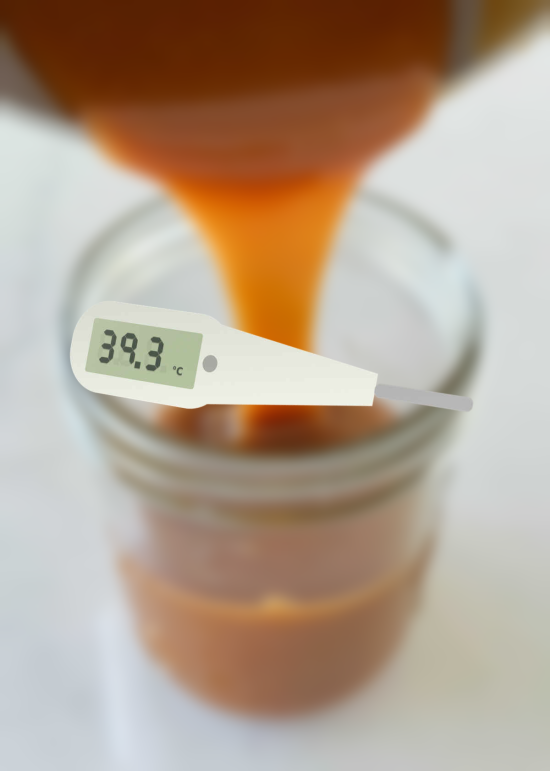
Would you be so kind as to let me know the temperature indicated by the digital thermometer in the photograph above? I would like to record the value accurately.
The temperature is 39.3 °C
